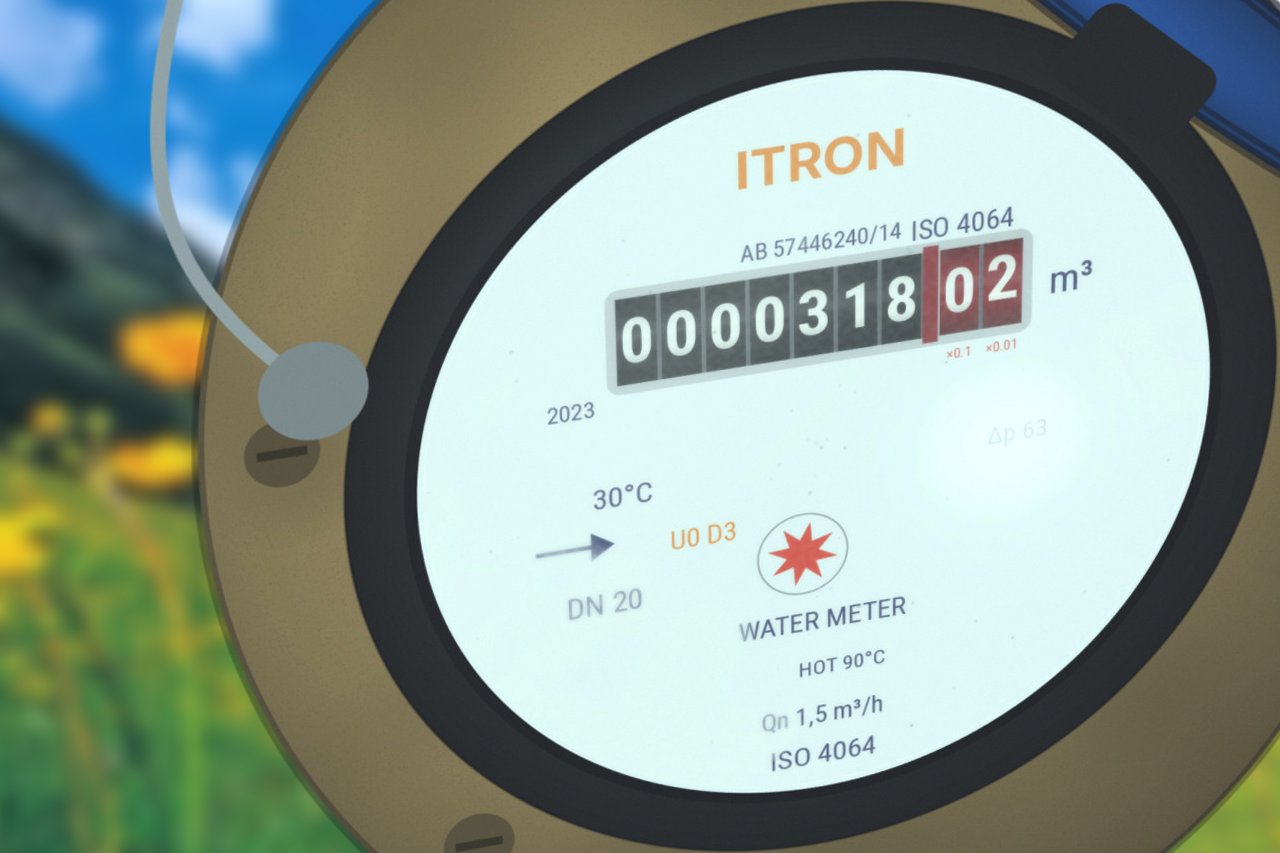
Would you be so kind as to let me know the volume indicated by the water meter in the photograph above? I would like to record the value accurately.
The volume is 318.02 m³
